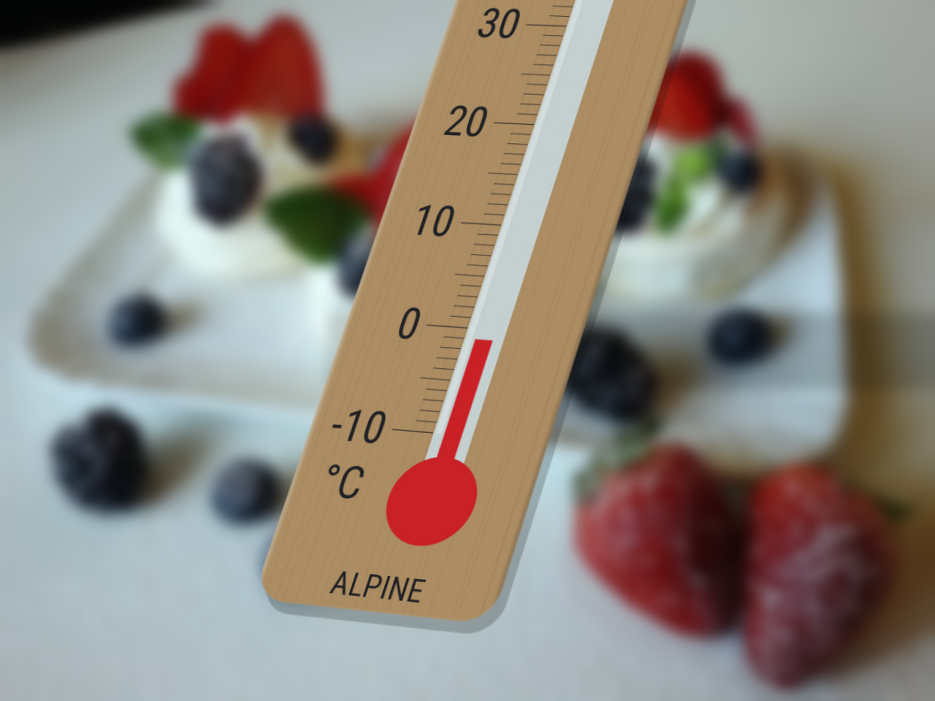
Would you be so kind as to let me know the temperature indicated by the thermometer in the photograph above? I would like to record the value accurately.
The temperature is -1 °C
